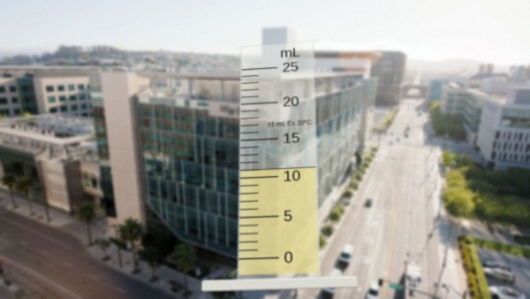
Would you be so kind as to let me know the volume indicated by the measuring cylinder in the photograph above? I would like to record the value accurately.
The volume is 11 mL
